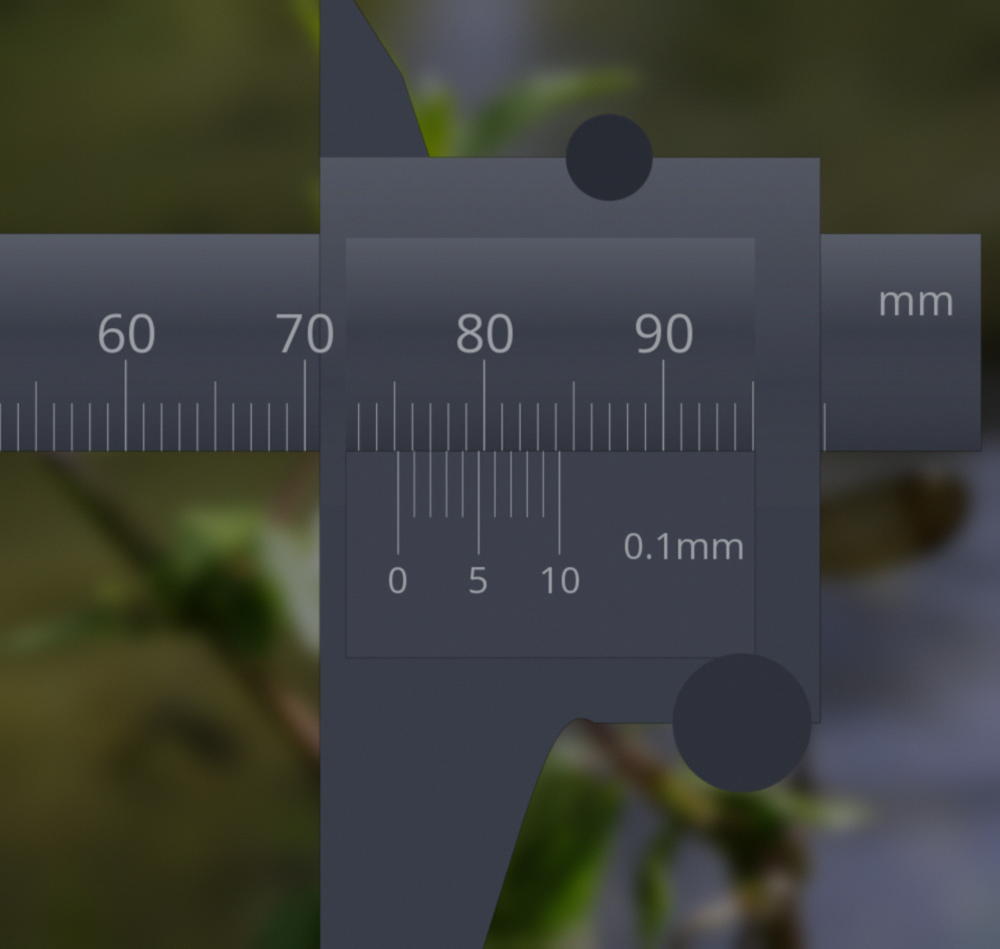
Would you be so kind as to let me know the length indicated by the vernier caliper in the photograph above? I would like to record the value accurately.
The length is 75.2 mm
